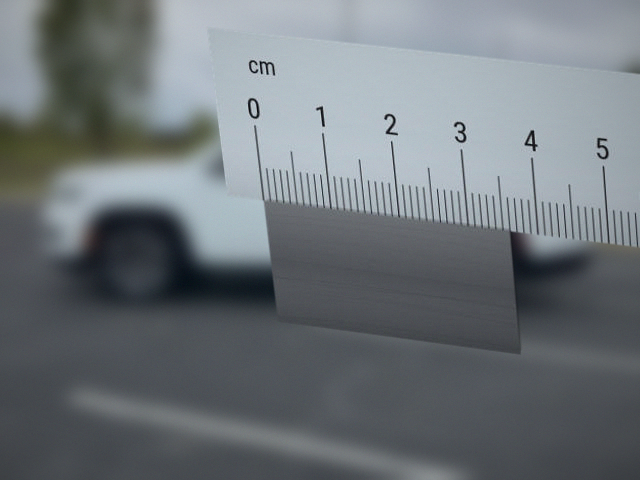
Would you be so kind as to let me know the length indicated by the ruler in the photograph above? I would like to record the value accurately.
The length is 3.6 cm
